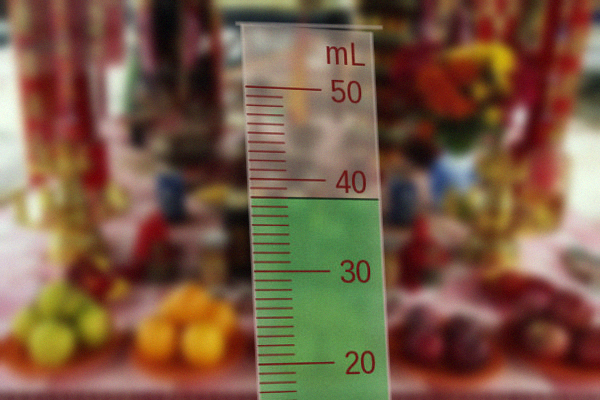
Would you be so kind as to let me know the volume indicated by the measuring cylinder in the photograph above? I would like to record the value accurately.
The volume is 38 mL
